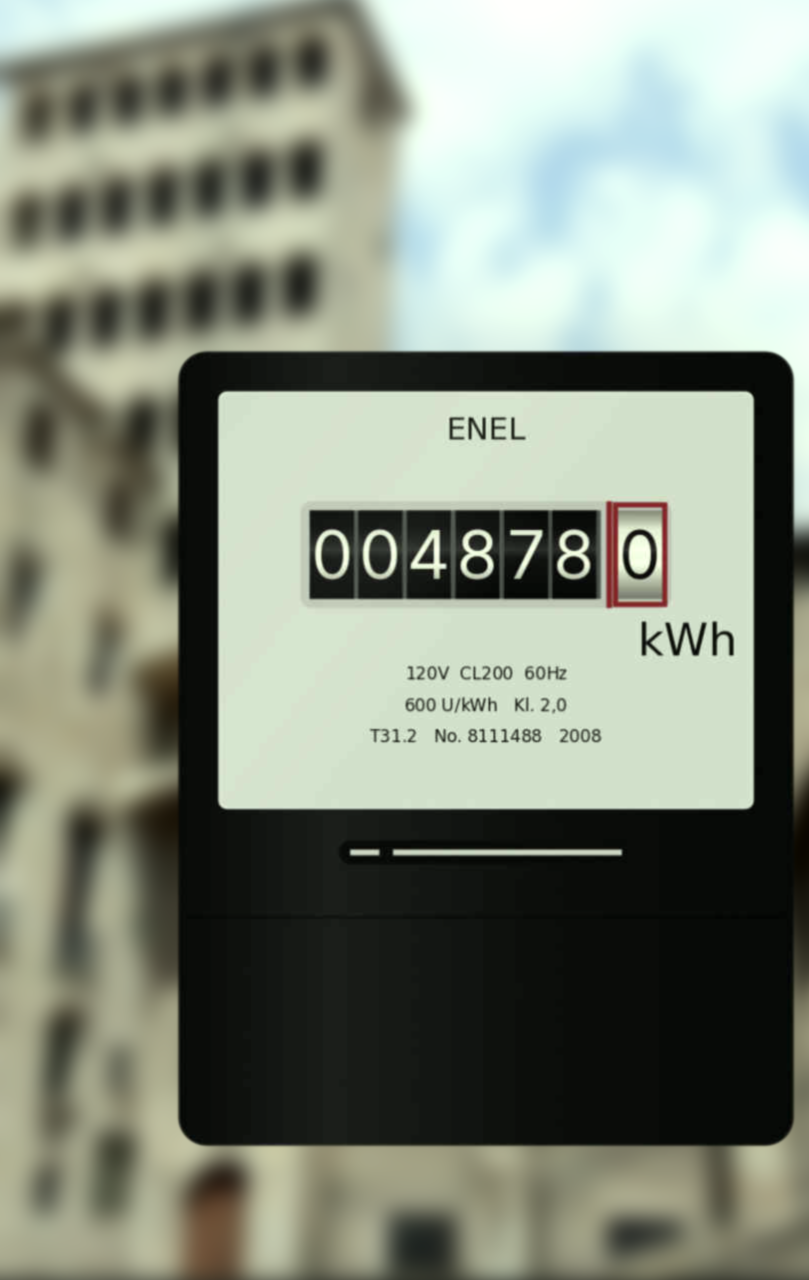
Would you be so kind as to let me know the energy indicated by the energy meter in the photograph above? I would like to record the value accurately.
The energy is 4878.0 kWh
